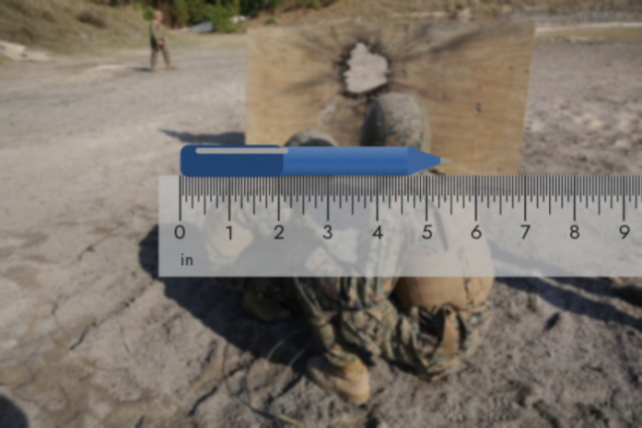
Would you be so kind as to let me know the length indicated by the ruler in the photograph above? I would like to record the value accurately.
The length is 5.5 in
